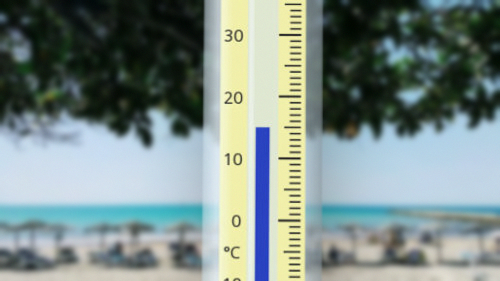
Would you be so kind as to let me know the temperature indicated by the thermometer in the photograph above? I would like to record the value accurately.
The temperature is 15 °C
